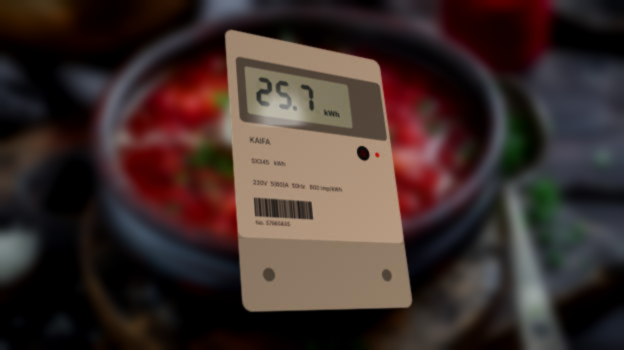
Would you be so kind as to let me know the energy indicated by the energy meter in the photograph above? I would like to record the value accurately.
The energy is 25.7 kWh
